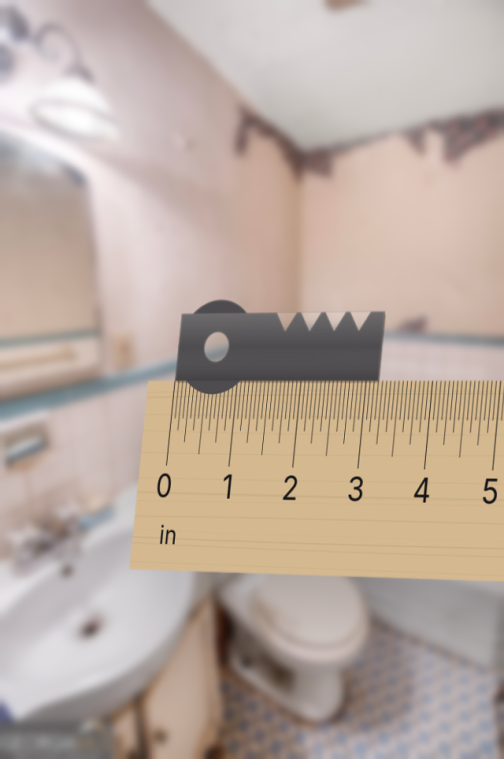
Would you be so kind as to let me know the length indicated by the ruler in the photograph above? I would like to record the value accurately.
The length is 3.1875 in
